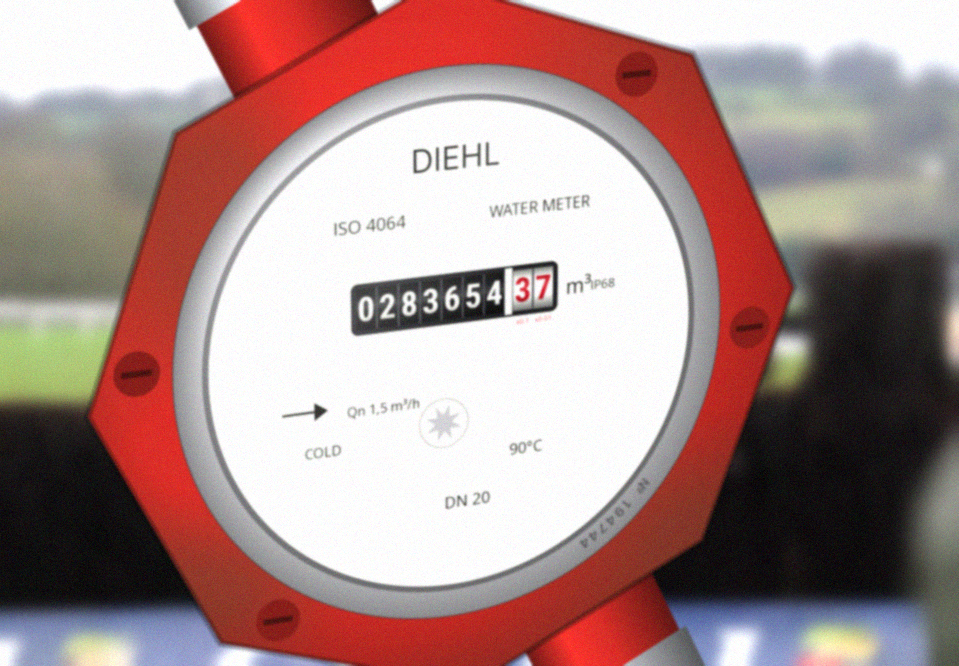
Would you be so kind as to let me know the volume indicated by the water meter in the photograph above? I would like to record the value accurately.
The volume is 283654.37 m³
